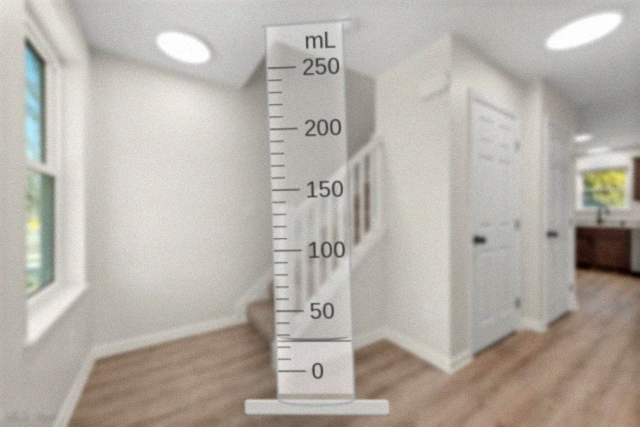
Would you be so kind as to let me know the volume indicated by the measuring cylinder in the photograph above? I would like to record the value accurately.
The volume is 25 mL
